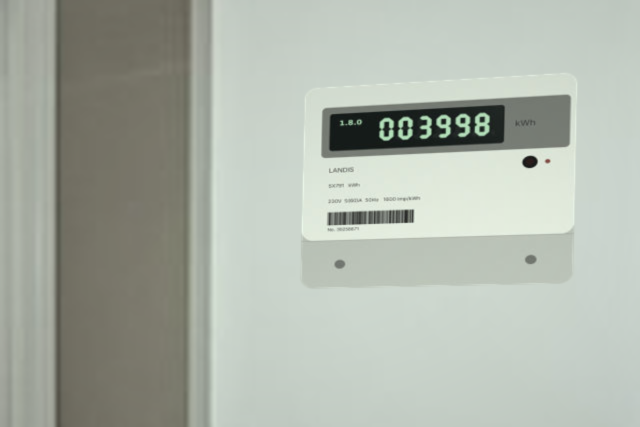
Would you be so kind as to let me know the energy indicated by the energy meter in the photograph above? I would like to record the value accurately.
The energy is 3998 kWh
